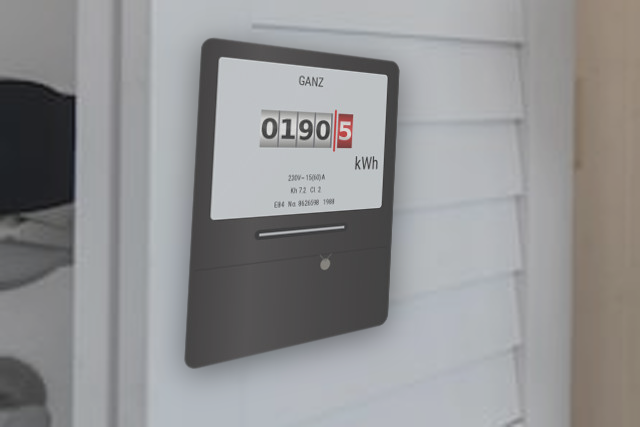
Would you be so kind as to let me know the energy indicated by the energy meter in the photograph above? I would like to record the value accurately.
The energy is 190.5 kWh
